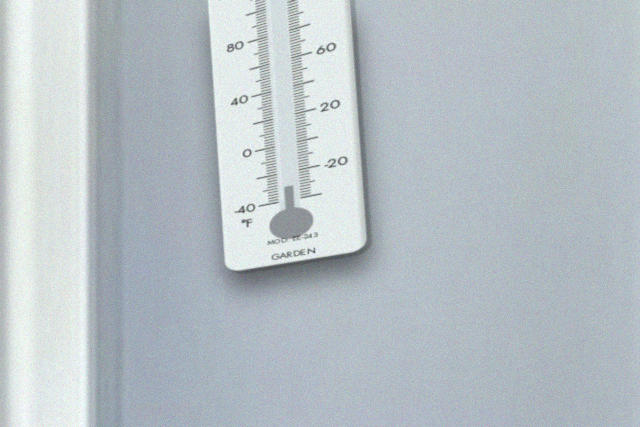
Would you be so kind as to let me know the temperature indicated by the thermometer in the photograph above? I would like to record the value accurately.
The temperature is -30 °F
